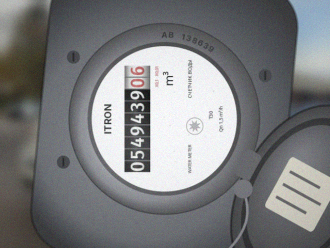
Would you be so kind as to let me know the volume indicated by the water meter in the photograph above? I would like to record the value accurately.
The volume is 549439.06 m³
